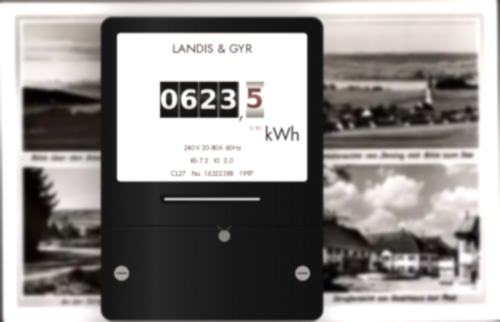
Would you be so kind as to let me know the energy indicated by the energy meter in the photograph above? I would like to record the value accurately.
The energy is 623.5 kWh
